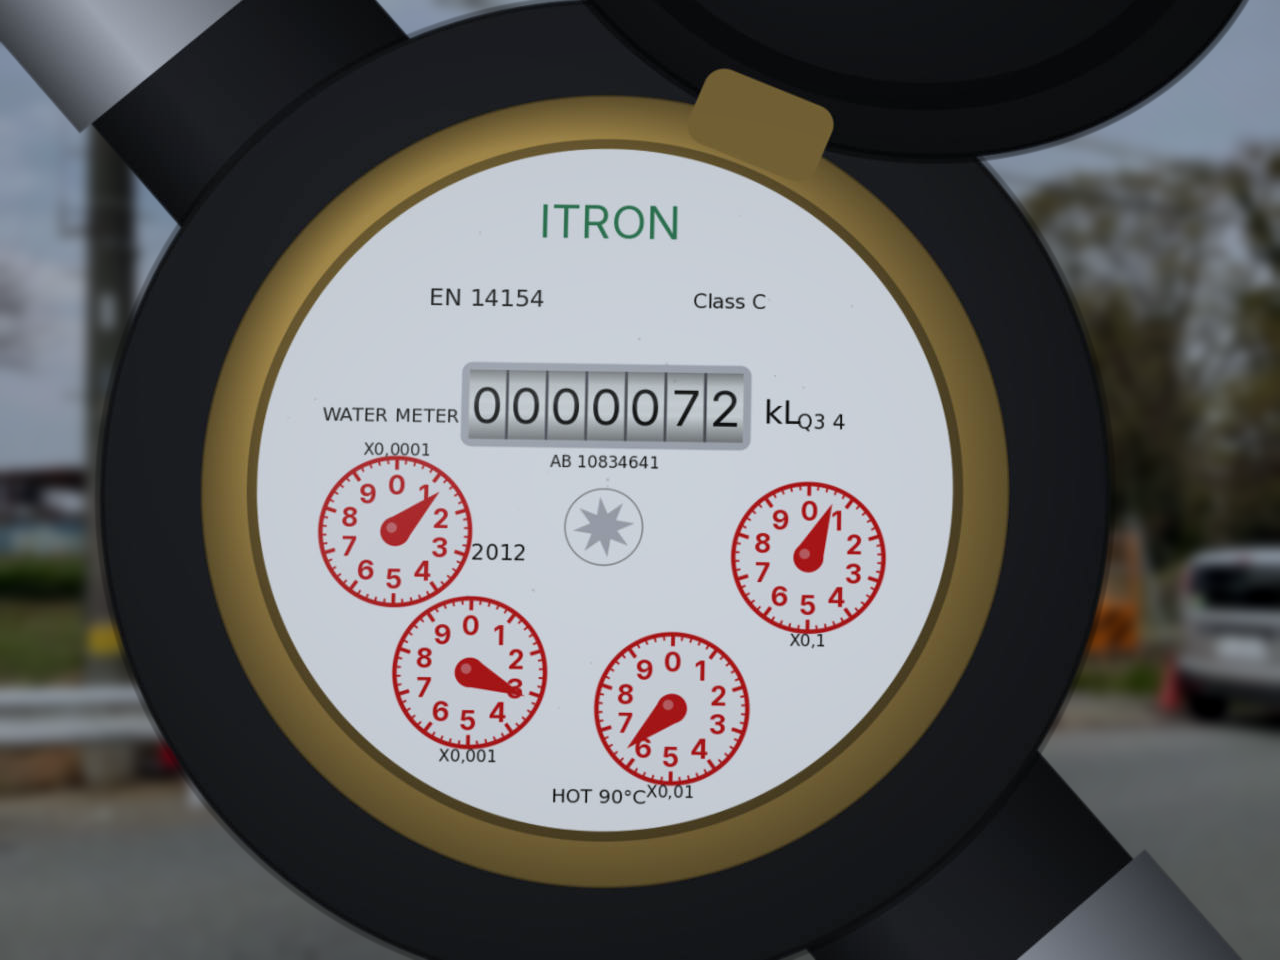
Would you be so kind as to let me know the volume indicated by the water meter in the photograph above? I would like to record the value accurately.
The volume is 72.0631 kL
